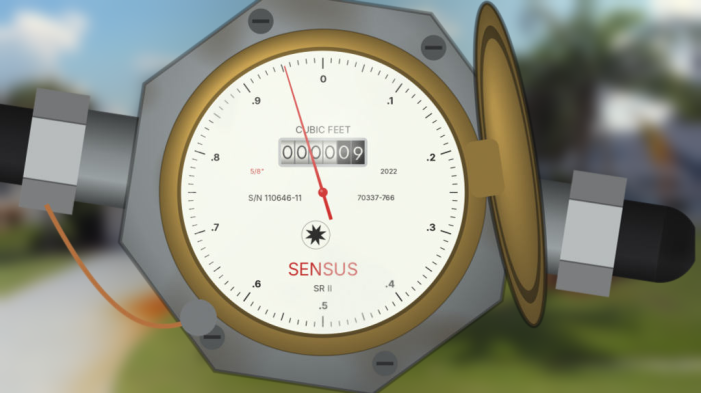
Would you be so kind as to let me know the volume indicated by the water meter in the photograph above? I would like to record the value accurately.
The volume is 8.95 ft³
